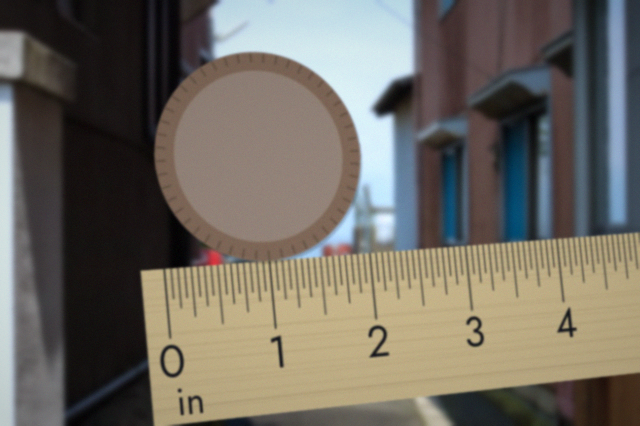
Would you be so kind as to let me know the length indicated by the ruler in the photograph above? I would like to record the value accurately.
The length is 2 in
